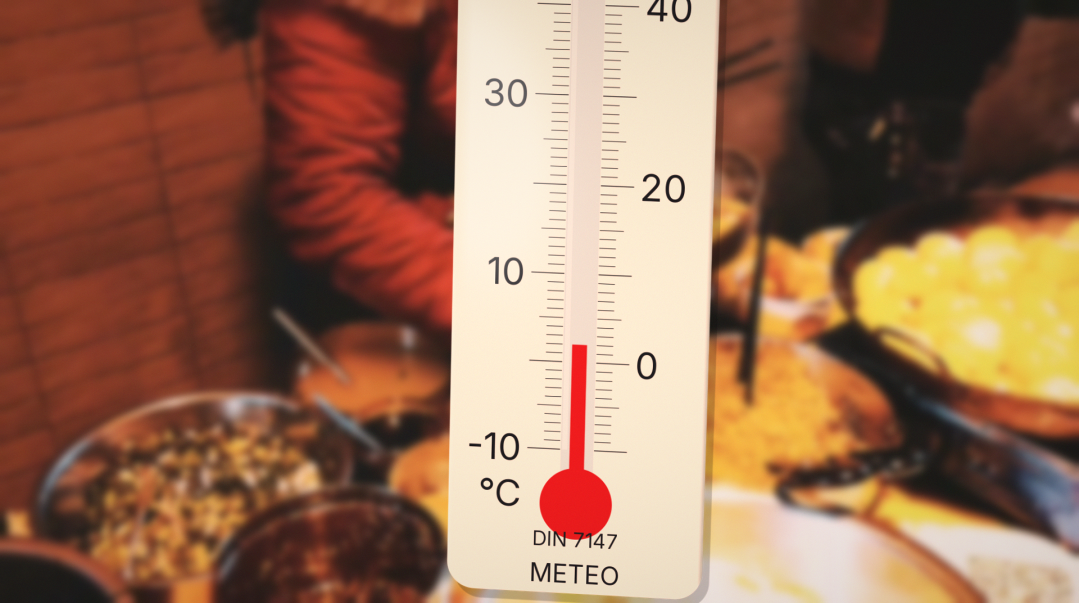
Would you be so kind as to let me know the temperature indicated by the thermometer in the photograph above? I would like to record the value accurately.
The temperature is 2 °C
